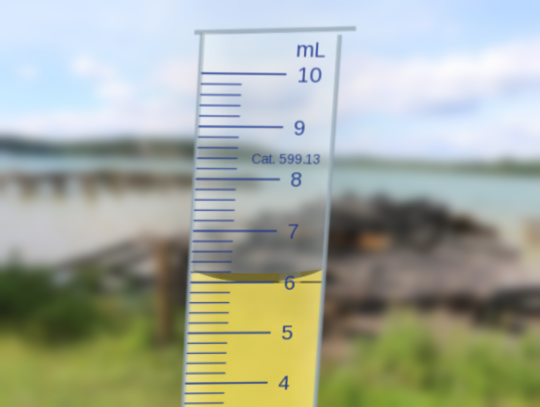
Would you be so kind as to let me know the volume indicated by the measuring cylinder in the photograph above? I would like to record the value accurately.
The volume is 6 mL
